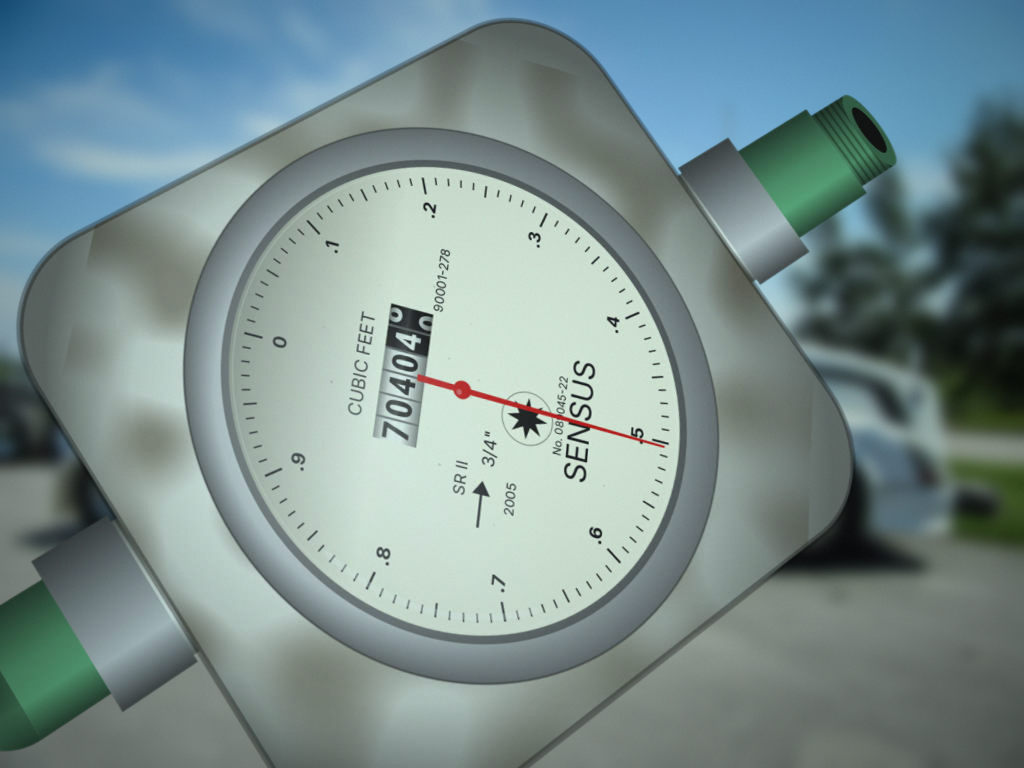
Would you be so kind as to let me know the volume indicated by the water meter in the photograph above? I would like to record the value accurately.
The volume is 704048.50 ft³
